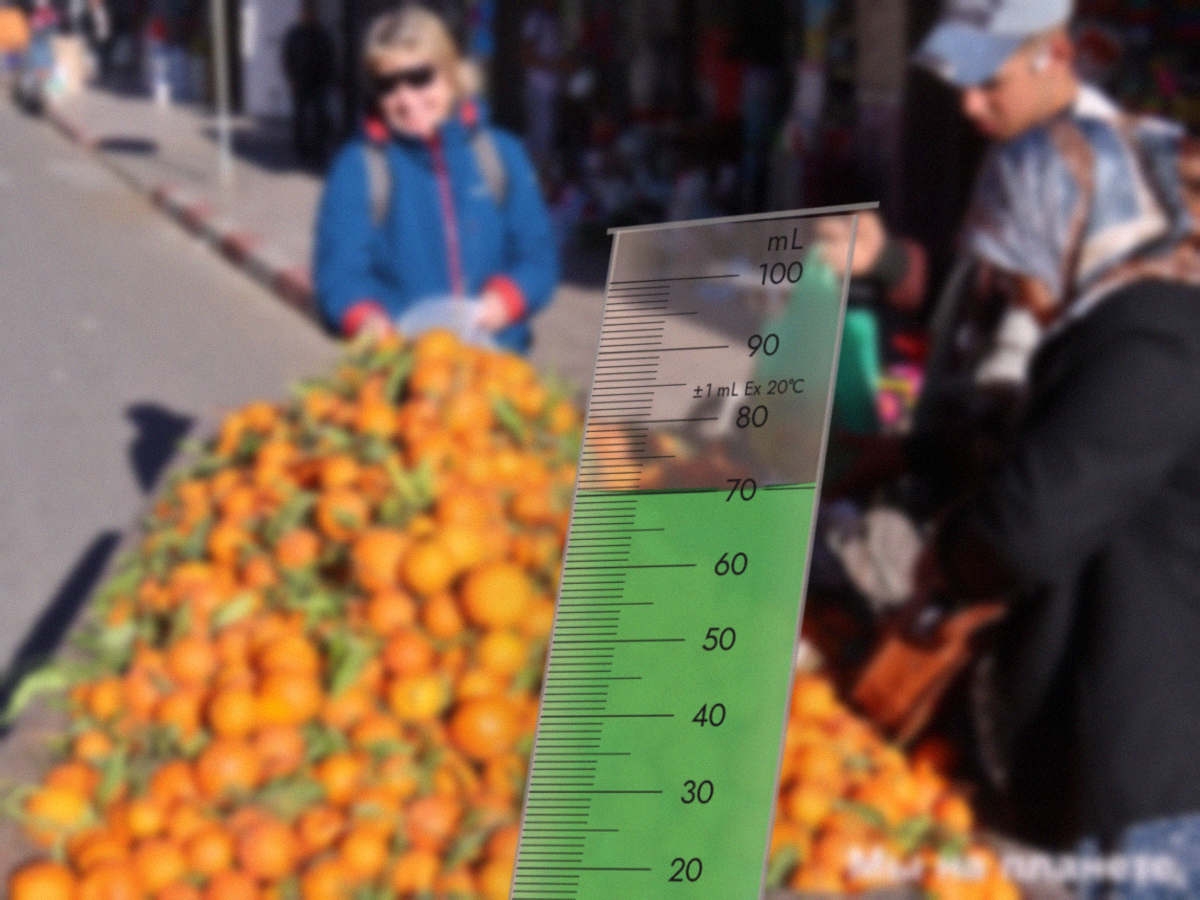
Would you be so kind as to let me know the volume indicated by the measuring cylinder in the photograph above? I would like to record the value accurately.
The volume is 70 mL
